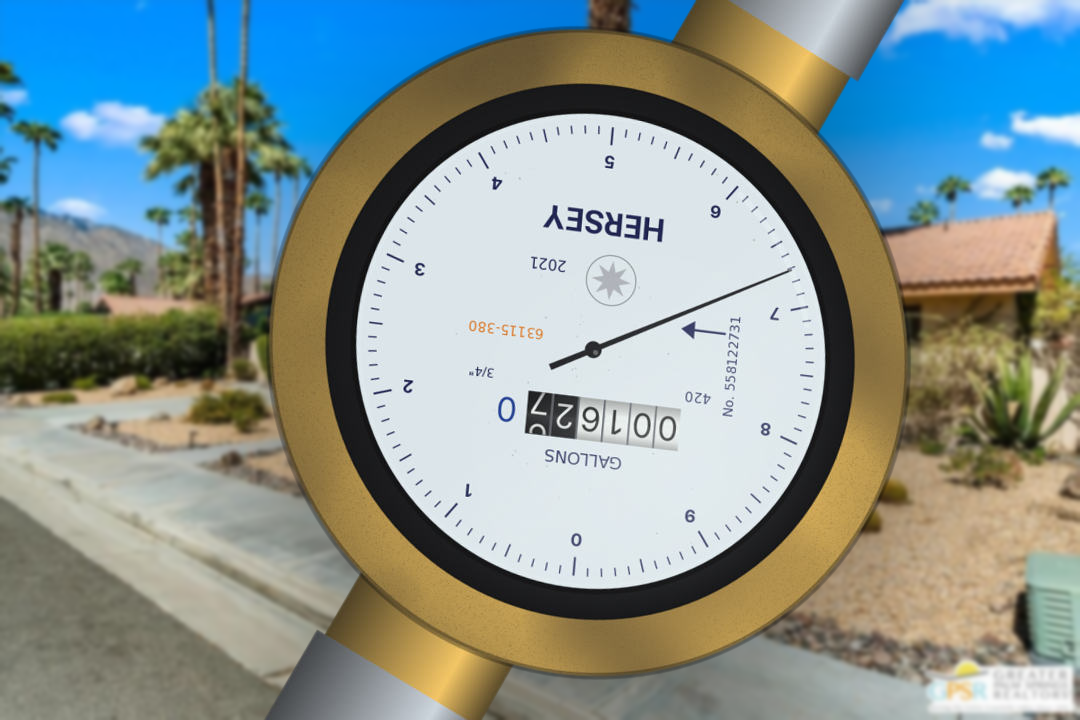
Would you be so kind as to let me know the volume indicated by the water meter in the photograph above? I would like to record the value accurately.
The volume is 16266.7 gal
